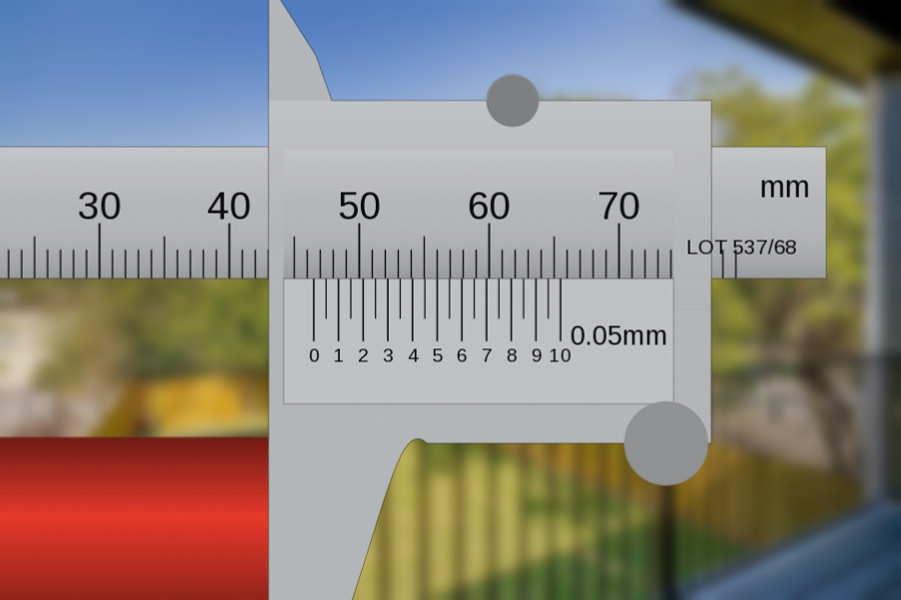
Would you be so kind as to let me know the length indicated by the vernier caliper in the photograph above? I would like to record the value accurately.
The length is 46.5 mm
